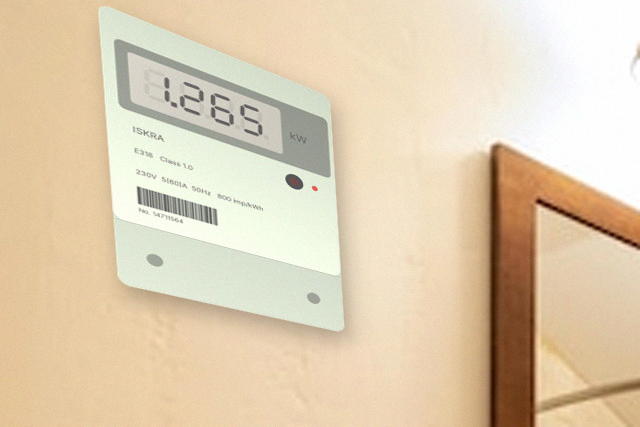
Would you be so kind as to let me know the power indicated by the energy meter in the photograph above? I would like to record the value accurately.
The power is 1.265 kW
